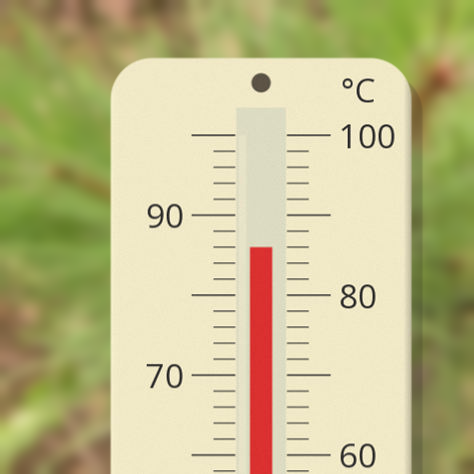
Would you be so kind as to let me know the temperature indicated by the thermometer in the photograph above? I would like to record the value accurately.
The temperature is 86 °C
